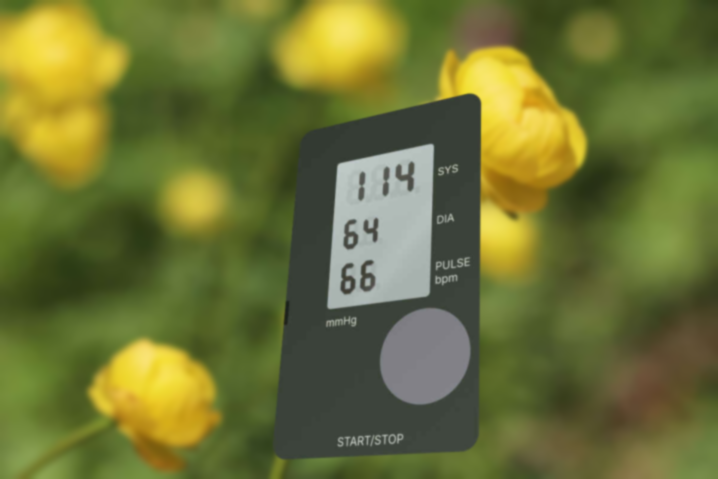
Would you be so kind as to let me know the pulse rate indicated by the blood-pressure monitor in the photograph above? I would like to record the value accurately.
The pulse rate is 66 bpm
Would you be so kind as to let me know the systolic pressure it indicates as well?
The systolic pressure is 114 mmHg
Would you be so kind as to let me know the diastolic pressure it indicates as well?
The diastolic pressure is 64 mmHg
